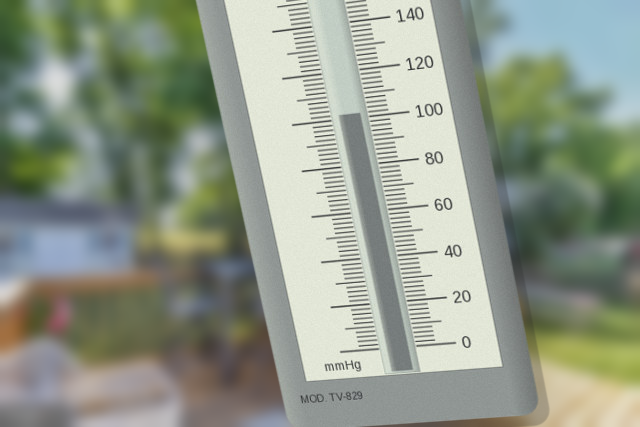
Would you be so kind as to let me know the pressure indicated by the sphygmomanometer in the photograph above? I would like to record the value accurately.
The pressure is 102 mmHg
